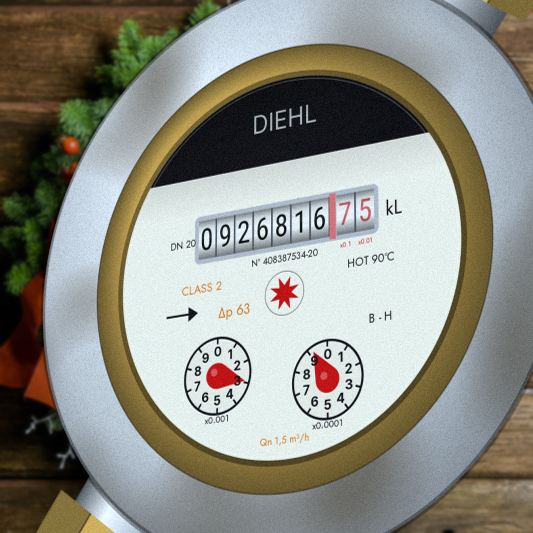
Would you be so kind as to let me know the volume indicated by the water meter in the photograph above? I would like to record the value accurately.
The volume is 926816.7529 kL
